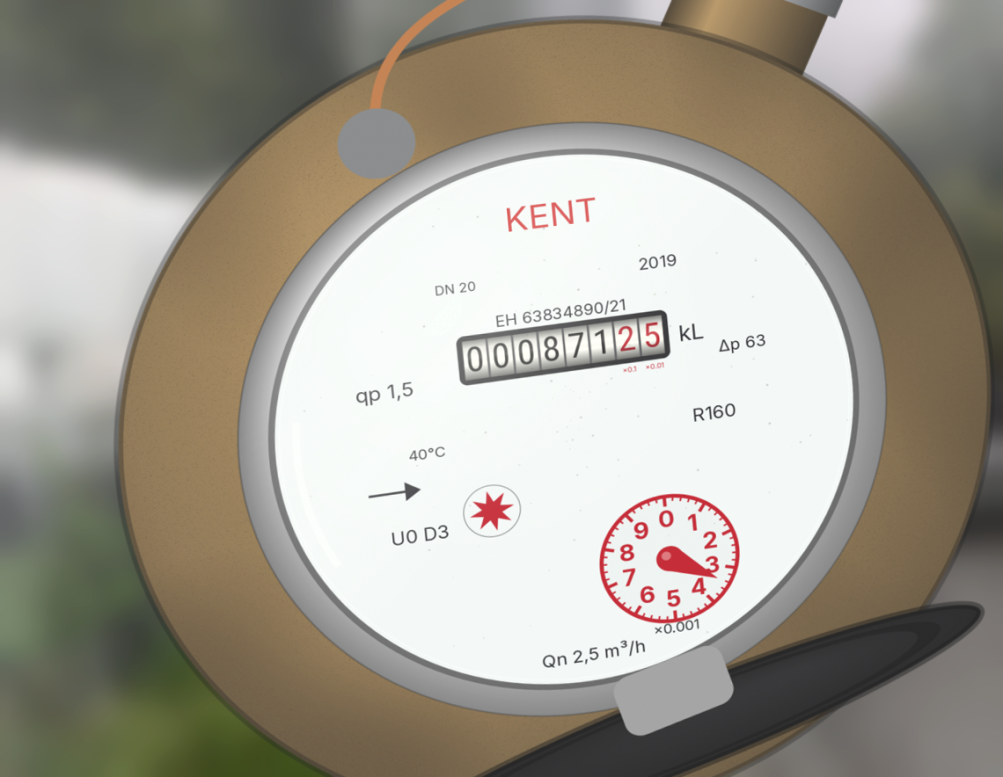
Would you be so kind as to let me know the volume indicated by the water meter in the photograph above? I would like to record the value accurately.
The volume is 871.253 kL
